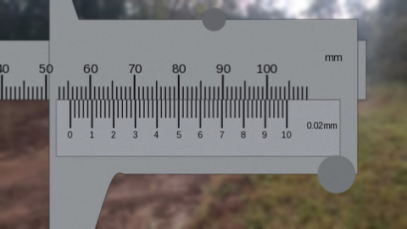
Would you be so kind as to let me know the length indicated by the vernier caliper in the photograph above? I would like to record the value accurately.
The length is 55.5 mm
